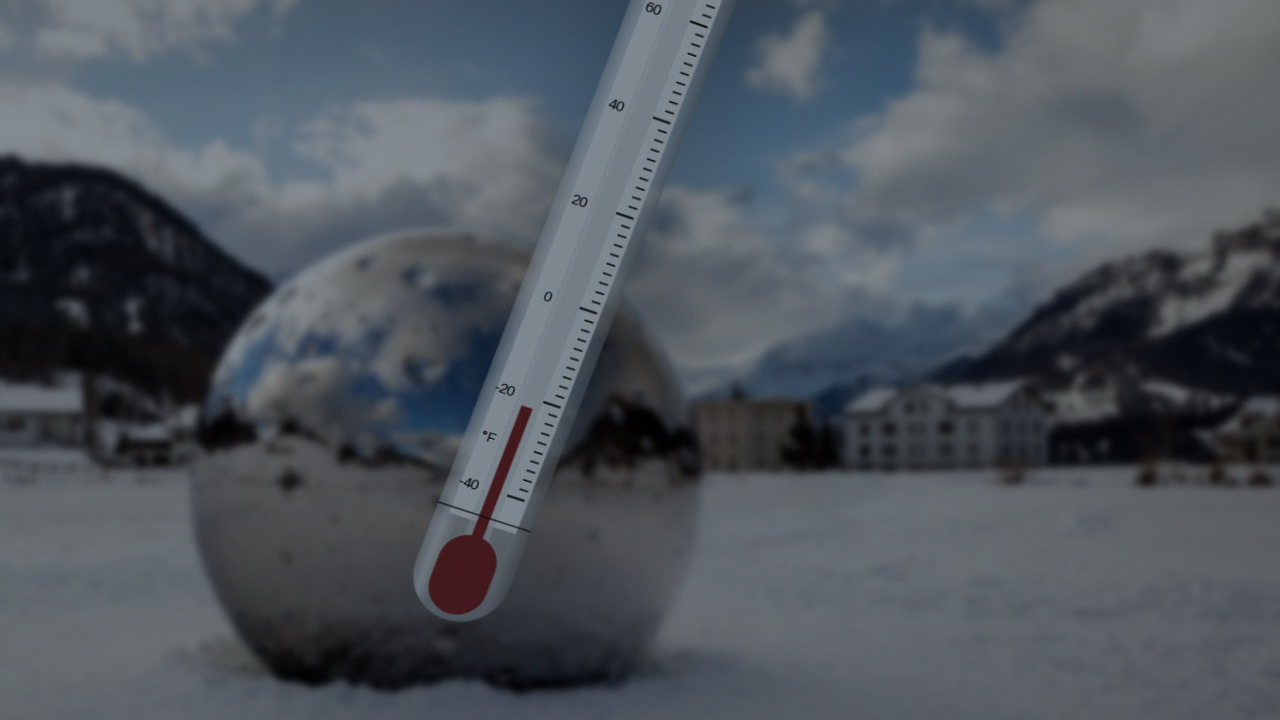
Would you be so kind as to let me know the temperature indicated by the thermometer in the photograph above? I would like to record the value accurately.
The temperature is -22 °F
